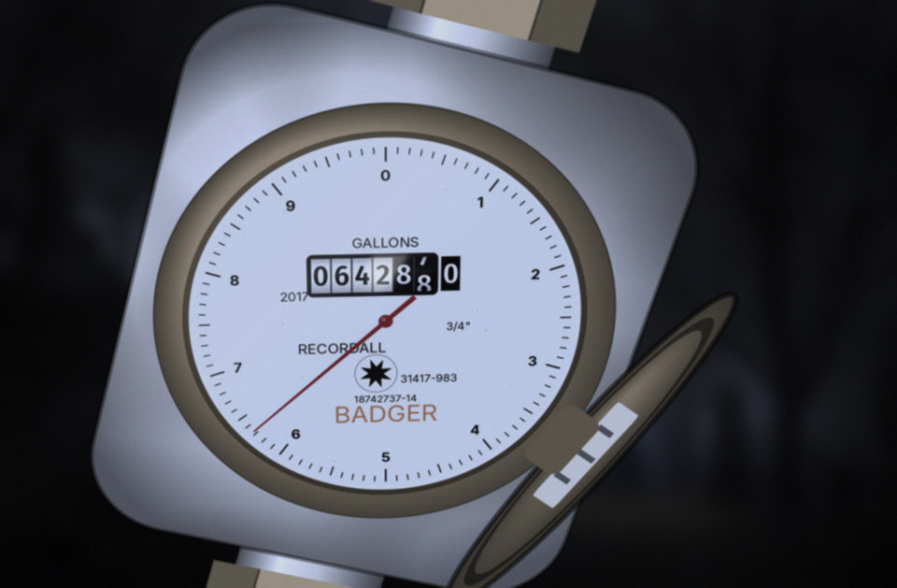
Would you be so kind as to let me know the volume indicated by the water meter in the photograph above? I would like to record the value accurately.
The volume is 642876.3 gal
